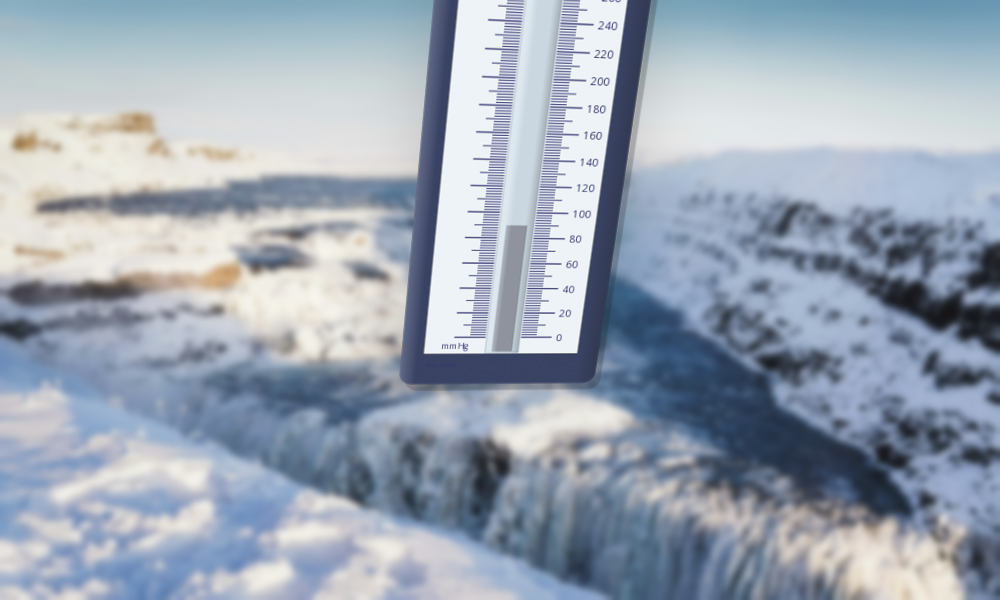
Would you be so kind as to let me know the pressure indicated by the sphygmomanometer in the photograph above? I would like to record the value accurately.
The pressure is 90 mmHg
